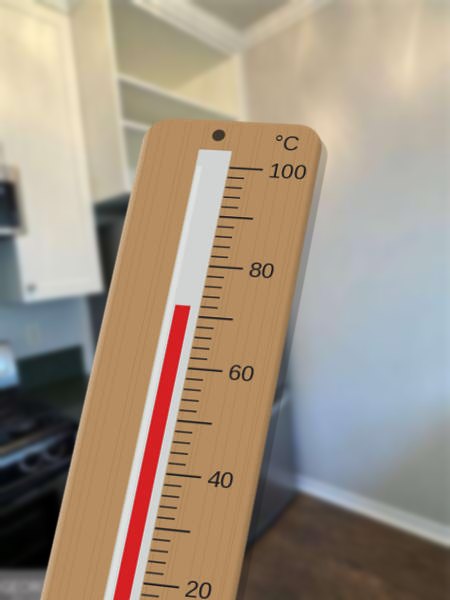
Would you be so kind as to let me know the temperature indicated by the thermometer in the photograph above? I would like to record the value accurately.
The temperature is 72 °C
